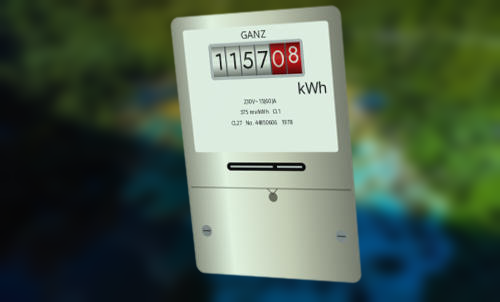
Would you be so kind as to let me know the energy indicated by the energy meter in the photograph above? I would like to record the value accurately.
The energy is 1157.08 kWh
